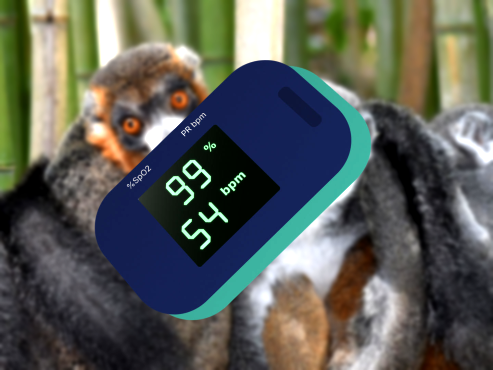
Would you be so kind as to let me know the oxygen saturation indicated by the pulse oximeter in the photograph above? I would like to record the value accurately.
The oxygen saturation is 99 %
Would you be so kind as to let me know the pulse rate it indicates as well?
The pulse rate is 54 bpm
